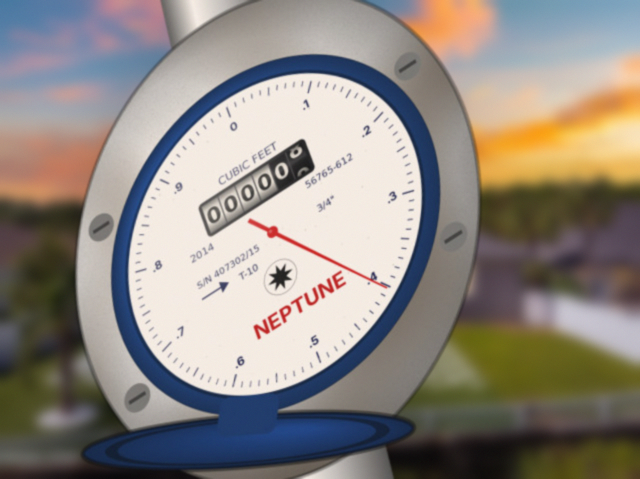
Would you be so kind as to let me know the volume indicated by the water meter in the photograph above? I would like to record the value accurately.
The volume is 8.40 ft³
